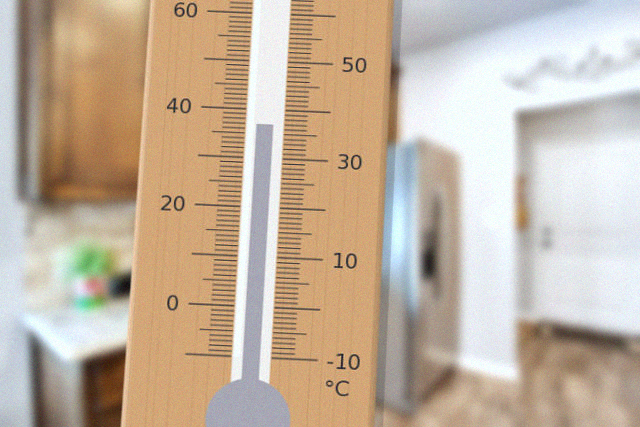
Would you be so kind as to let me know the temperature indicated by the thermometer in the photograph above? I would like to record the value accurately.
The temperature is 37 °C
